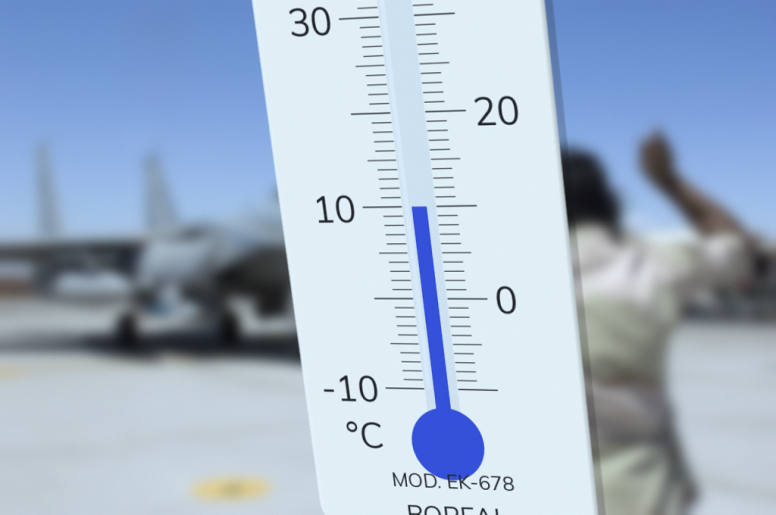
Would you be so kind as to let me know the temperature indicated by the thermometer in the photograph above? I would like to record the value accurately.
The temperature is 10 °C
